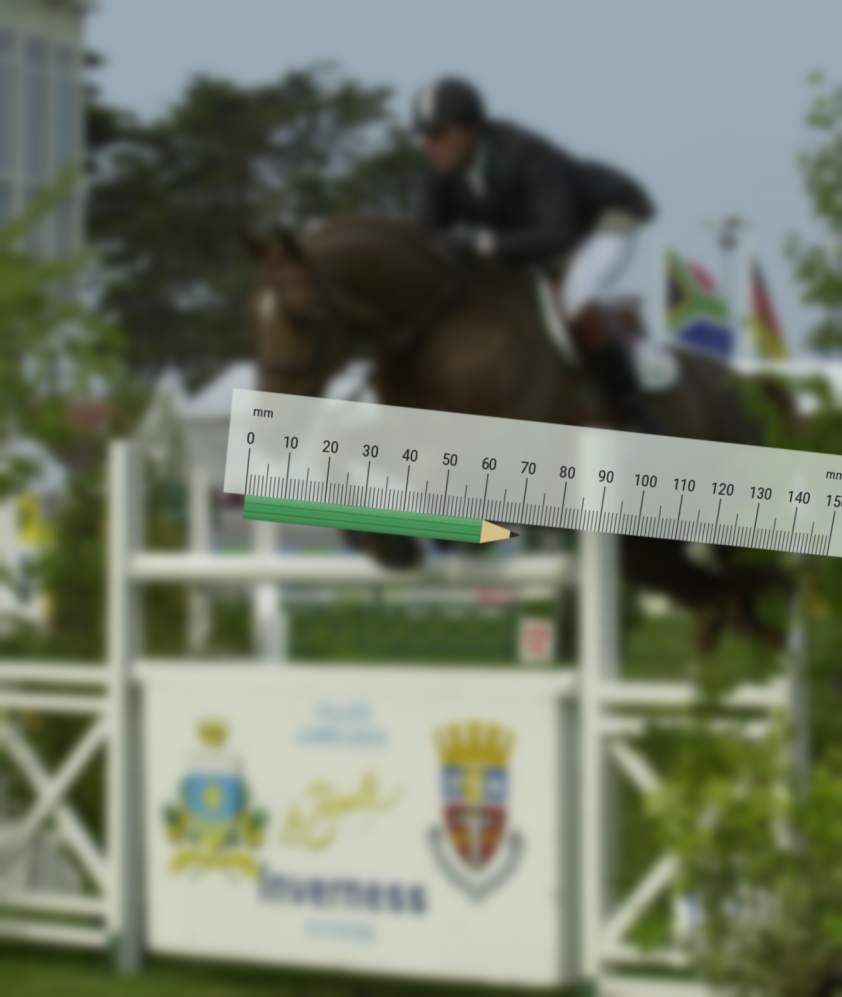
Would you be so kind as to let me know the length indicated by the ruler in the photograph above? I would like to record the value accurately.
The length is 70 mm
